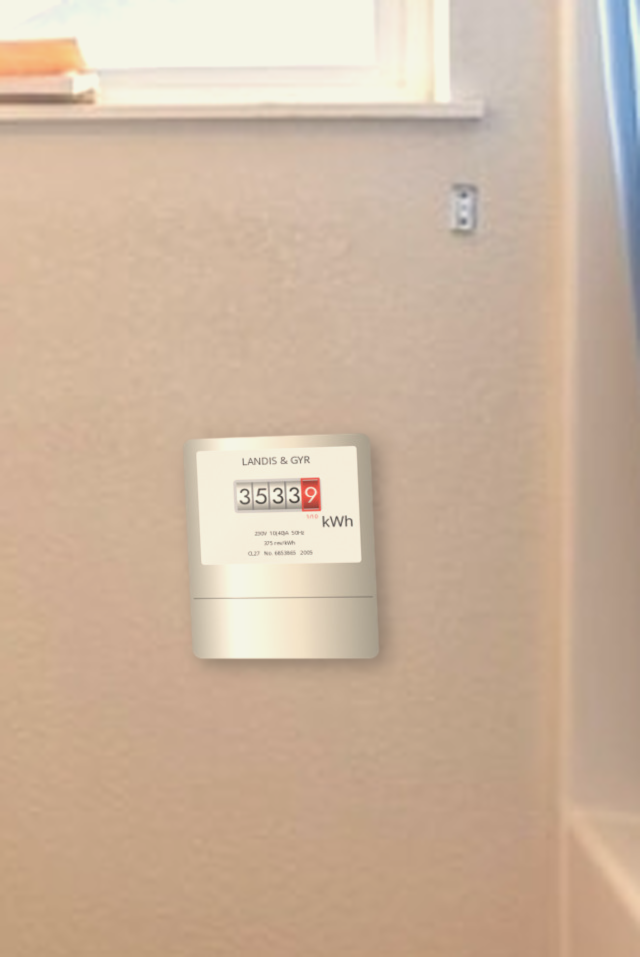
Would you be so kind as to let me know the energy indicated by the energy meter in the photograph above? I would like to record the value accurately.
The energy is 3533.9 kWh
